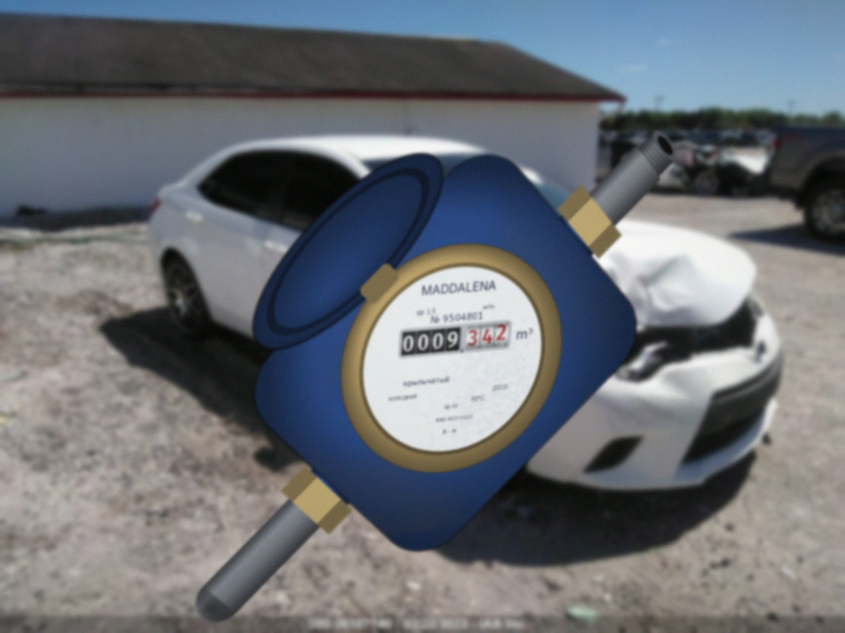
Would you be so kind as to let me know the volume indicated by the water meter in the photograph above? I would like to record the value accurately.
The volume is 9.342 m³
